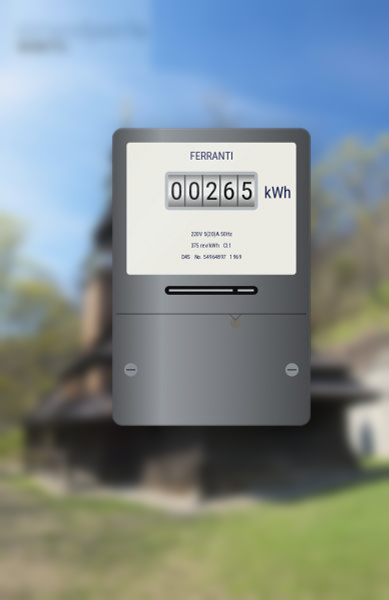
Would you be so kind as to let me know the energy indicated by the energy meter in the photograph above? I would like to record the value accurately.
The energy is 265 kWh
